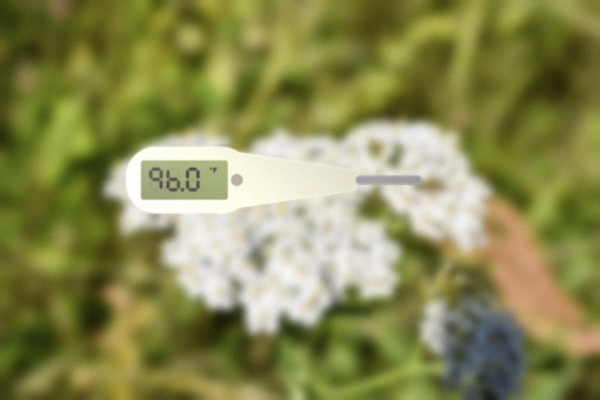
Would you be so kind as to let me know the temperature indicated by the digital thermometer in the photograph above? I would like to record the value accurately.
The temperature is 96.0 °F
